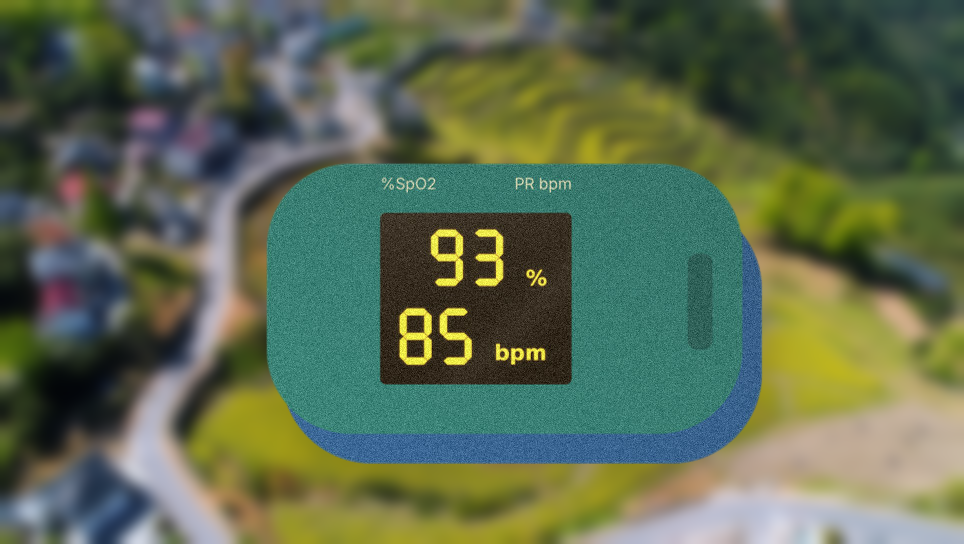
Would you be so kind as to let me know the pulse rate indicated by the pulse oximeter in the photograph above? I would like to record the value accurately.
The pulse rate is 85 bpm
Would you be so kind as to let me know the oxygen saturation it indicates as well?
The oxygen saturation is 93 %
